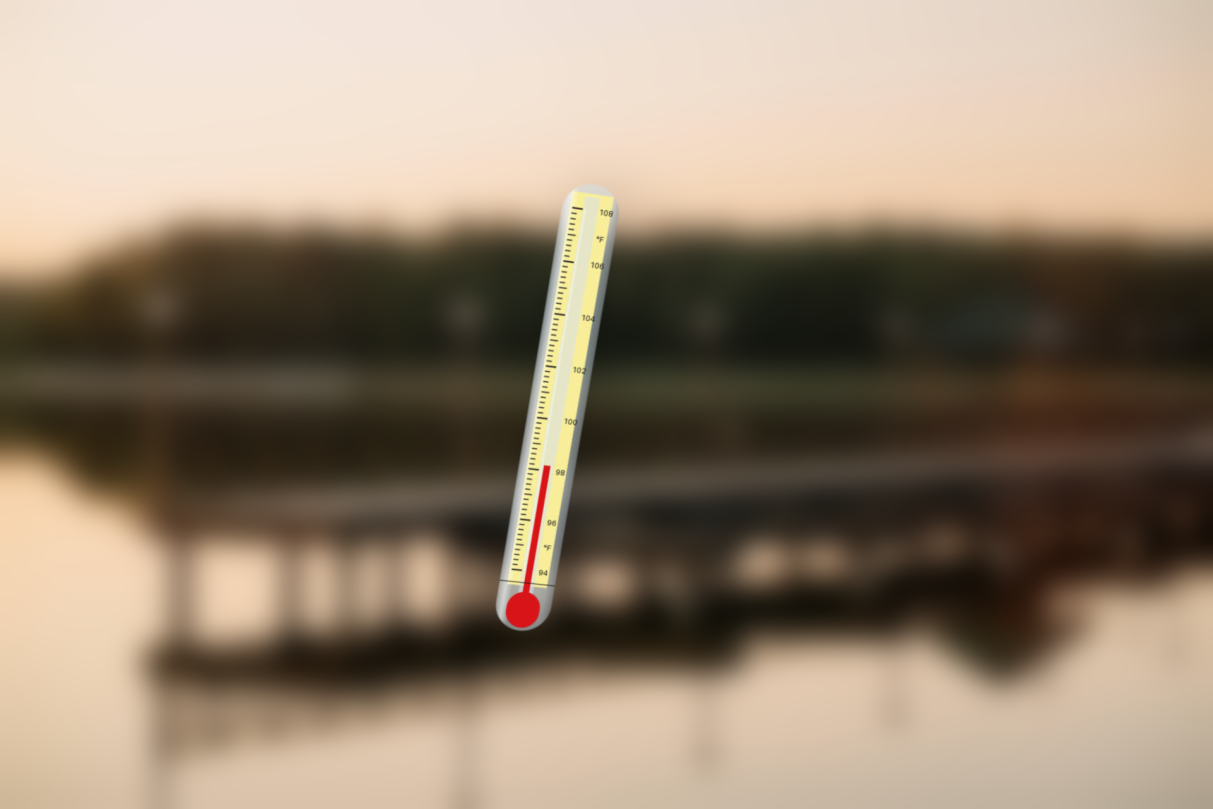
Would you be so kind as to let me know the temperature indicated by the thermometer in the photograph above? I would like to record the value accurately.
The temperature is 98.2 °F
